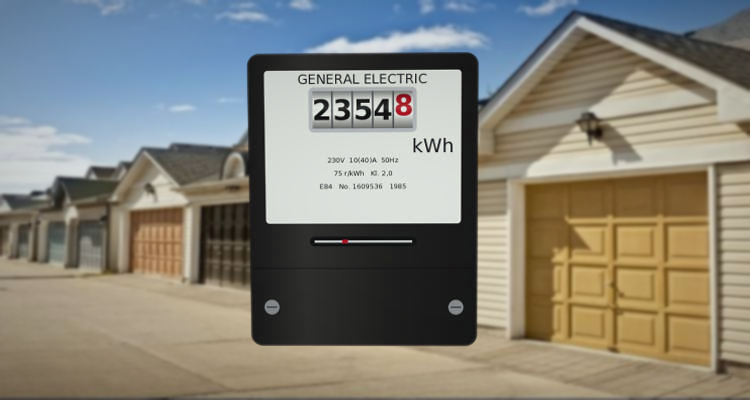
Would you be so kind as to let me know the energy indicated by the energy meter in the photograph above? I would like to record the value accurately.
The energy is 2354.8 kWh
